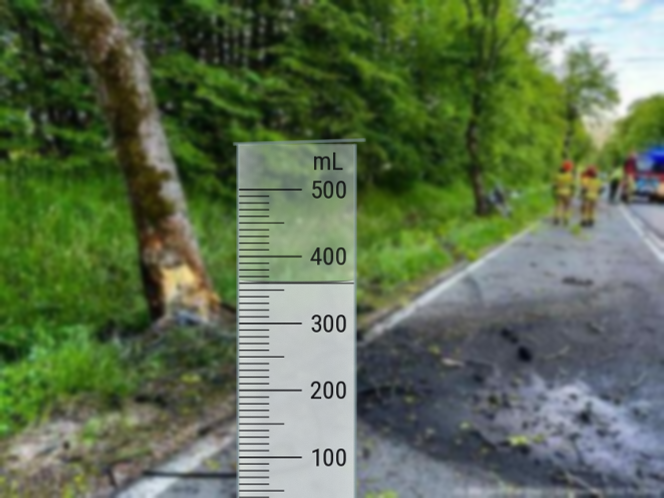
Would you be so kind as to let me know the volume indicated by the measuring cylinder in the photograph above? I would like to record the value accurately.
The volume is 360 mL
